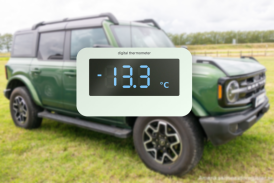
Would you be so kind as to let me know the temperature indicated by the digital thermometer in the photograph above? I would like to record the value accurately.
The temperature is -13.3 °C
